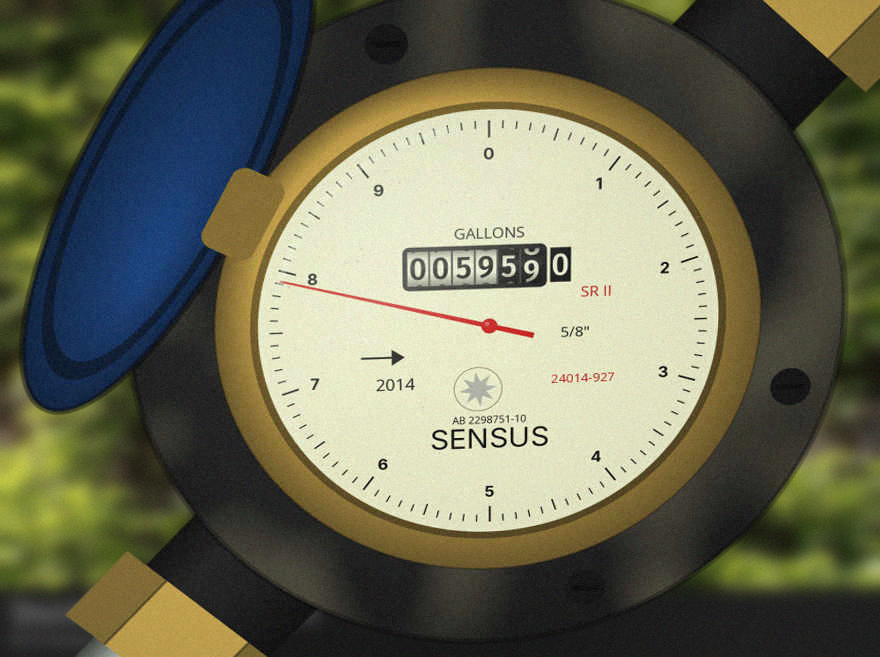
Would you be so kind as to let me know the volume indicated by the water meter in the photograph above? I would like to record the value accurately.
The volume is 59587.9 gal
